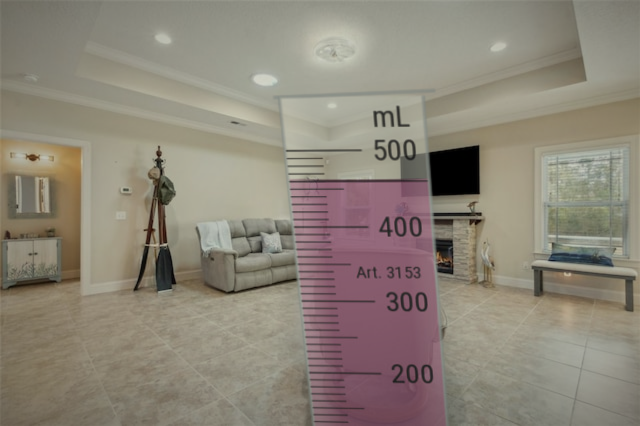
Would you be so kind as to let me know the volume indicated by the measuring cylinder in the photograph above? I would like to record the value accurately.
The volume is 460 mL
